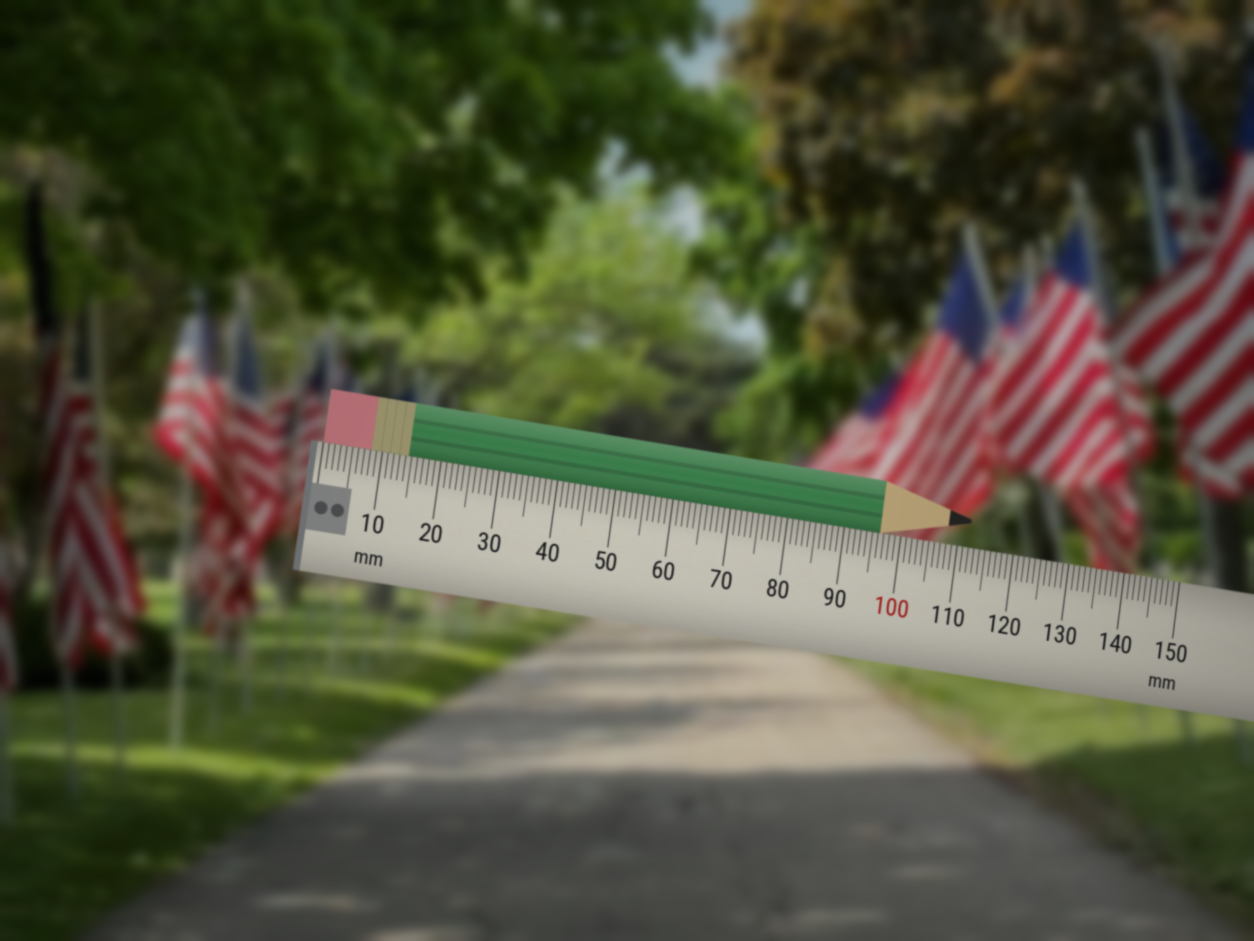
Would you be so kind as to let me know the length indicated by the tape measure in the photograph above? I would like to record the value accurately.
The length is 112 mm
